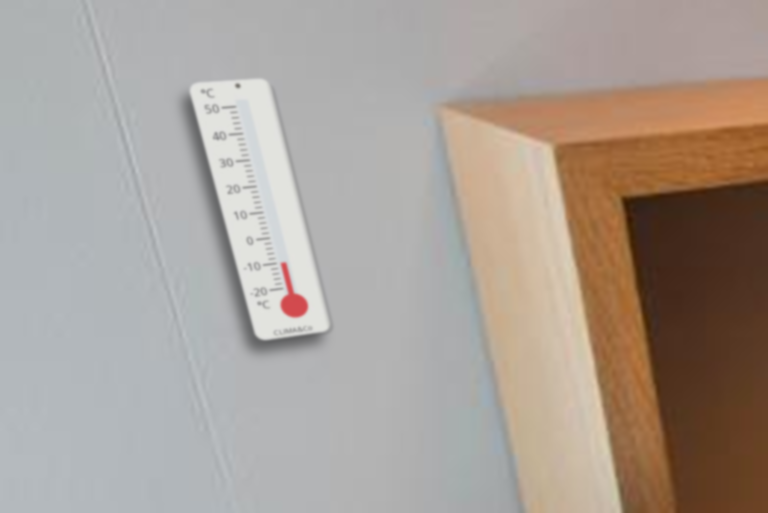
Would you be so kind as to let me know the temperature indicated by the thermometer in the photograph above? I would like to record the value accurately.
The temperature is -10 °C
